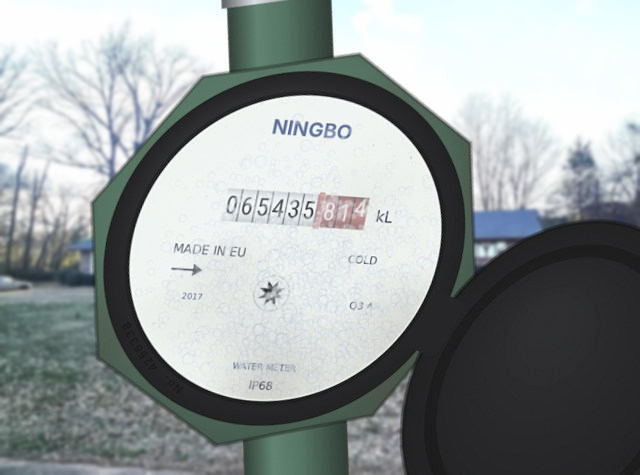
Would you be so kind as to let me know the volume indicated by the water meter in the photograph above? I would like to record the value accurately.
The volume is 65435.814 kL
